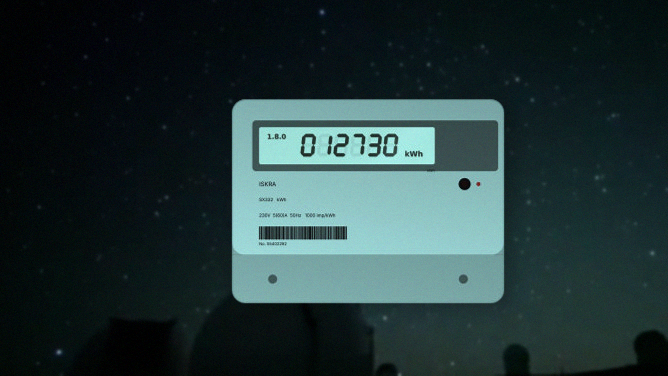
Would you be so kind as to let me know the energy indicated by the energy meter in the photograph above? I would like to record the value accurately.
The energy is 12730 kWh
